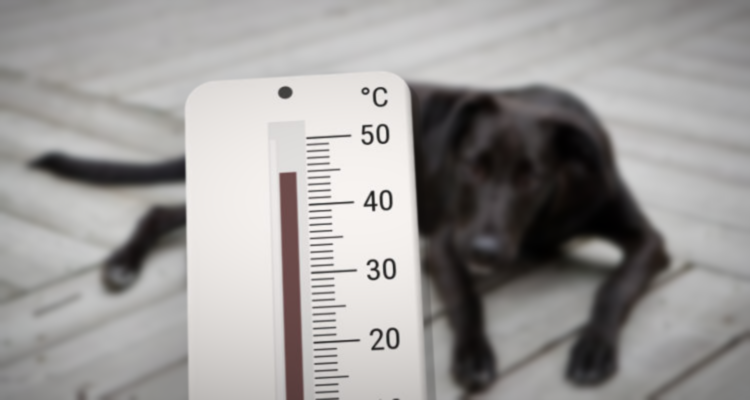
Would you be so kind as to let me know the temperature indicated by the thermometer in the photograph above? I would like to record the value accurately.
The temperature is 45 °C
